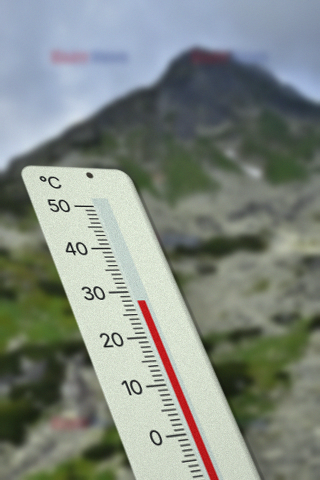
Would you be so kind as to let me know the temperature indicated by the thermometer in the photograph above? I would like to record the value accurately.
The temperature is 28 °C
